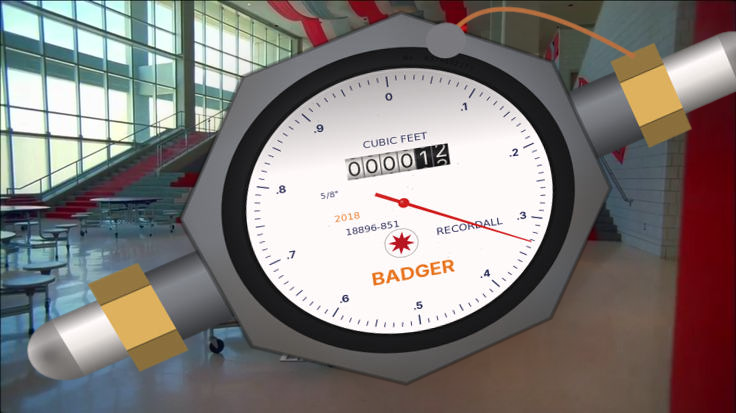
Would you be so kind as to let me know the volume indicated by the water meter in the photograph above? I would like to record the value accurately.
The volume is 12.33 ft³
